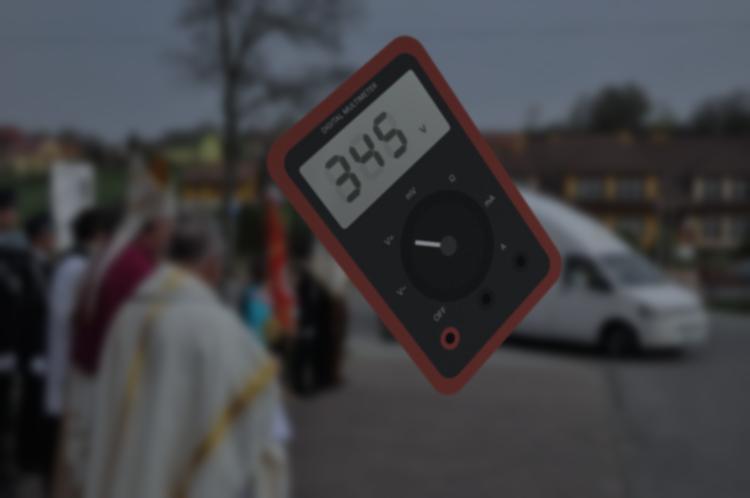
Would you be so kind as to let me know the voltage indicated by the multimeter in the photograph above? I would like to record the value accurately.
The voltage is 345 V
